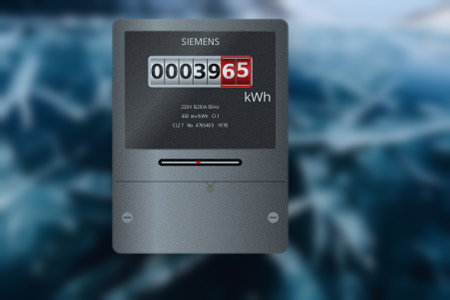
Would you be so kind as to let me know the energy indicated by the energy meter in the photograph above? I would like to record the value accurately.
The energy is 39.65 kWh
